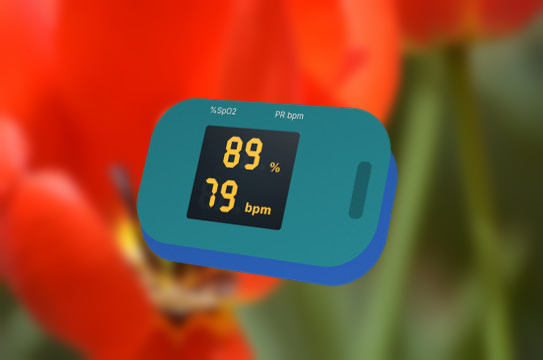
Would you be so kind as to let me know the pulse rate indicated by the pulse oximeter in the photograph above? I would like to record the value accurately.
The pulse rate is 79 bpm
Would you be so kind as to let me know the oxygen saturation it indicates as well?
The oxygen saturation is 89 %
